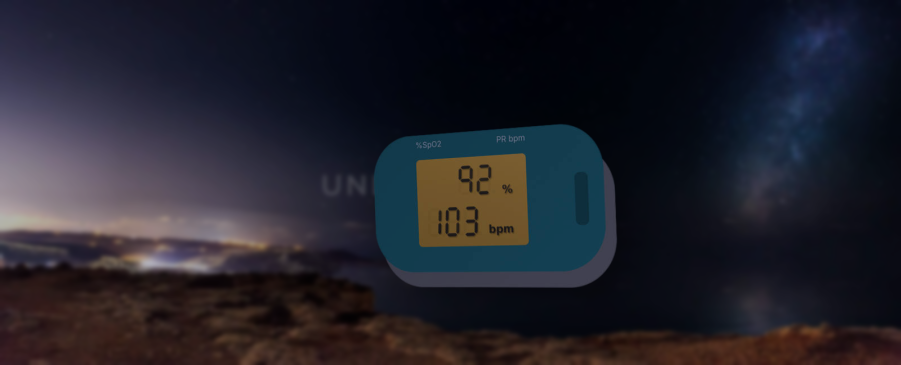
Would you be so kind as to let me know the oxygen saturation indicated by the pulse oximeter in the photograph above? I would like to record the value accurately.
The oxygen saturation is 92 %
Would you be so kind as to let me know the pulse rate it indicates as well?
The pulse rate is 103 bpm
